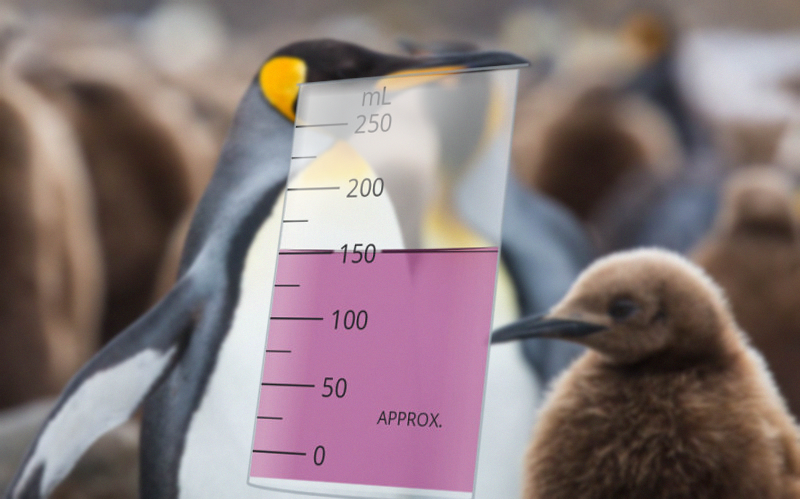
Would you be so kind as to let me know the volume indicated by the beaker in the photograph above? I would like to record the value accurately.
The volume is 150 mL
